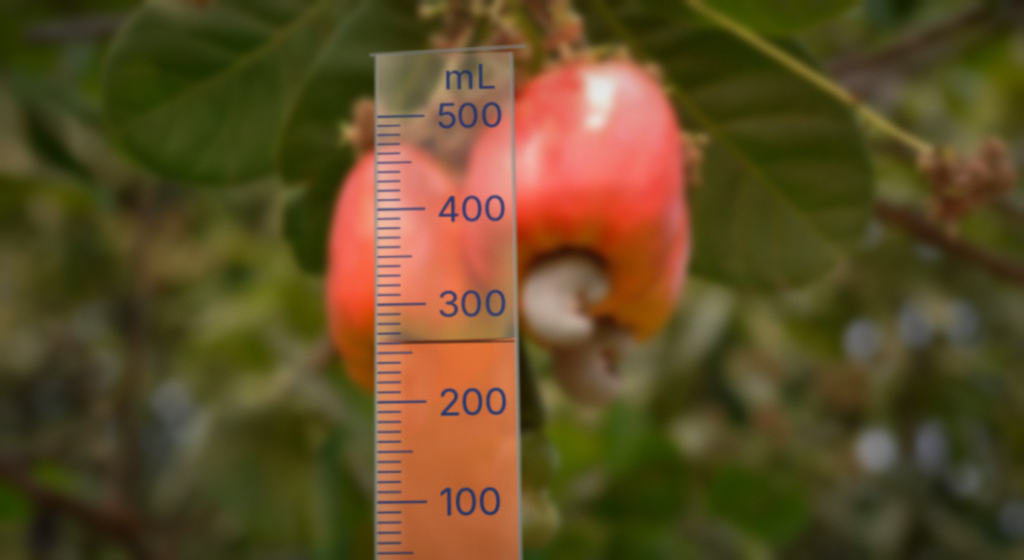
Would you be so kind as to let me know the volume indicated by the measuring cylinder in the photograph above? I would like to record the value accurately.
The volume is 260 mL
